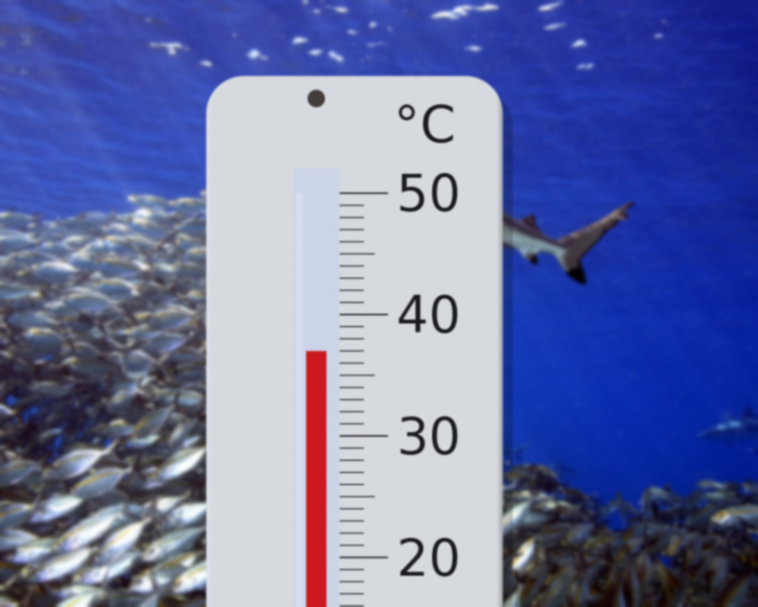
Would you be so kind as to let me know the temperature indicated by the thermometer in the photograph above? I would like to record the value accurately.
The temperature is 37 °C
